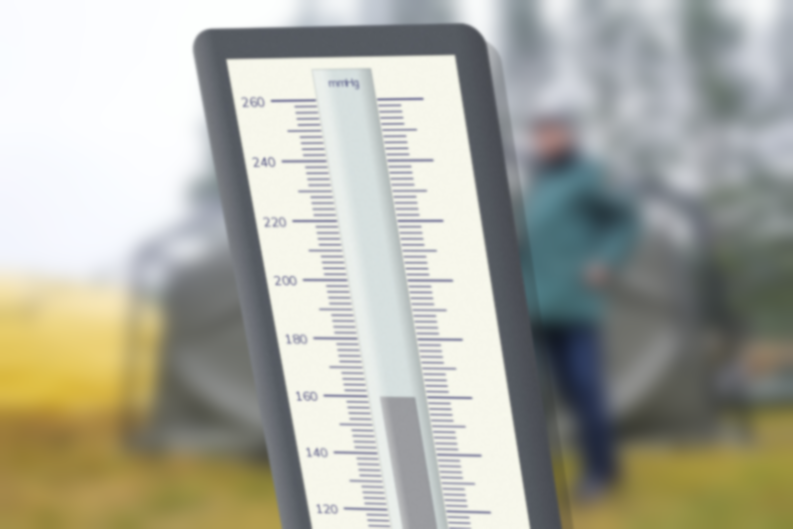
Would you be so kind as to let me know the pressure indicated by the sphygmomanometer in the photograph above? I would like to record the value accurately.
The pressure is 160 mmHg
